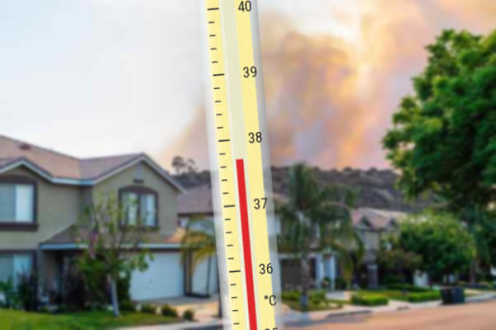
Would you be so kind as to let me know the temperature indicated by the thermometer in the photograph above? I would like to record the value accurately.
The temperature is 37.7 °C
